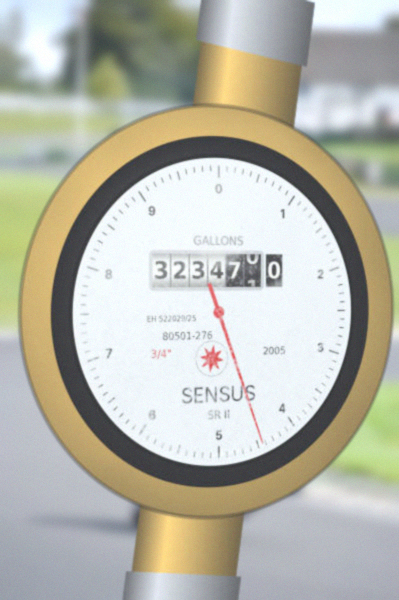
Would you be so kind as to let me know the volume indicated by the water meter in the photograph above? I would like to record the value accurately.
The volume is 3234704.4 gal
